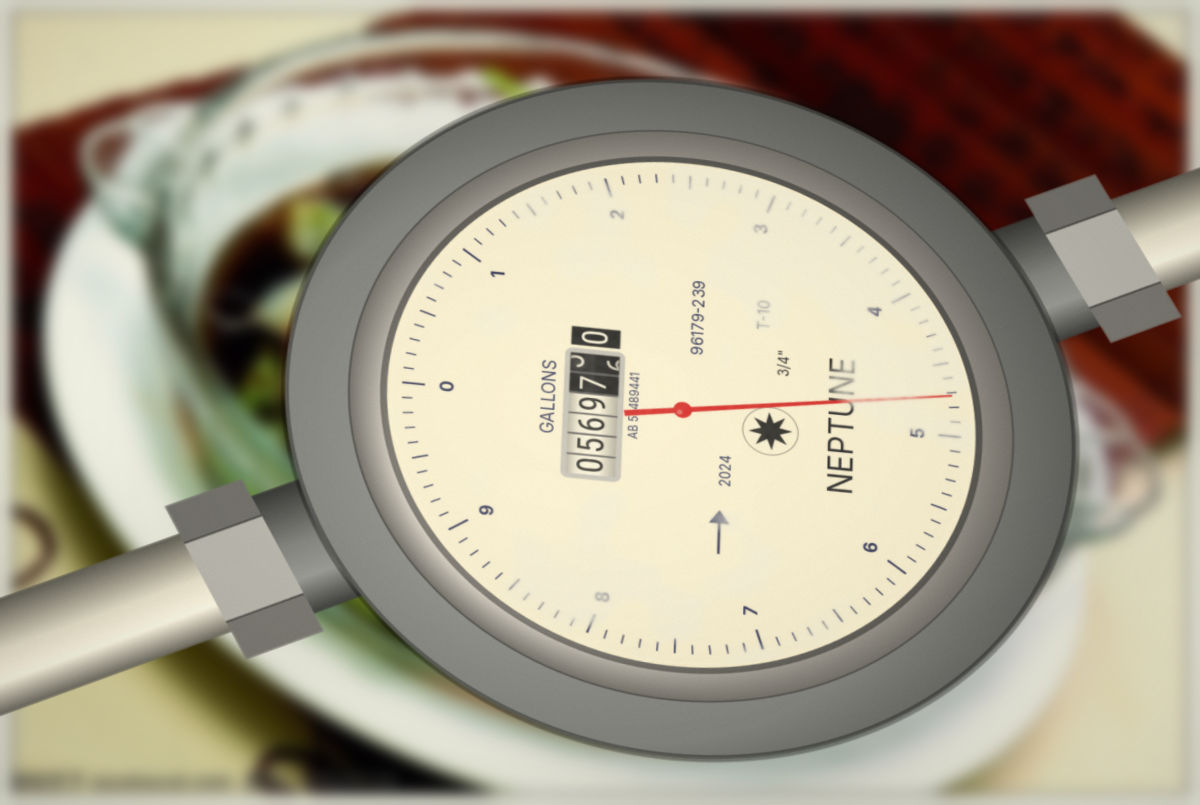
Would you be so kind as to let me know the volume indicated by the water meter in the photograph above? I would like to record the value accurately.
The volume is 569754.7 gal
